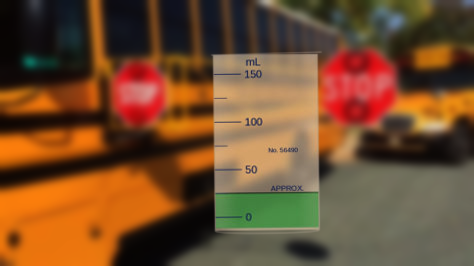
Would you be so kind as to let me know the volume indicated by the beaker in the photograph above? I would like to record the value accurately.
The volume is 25 mL
